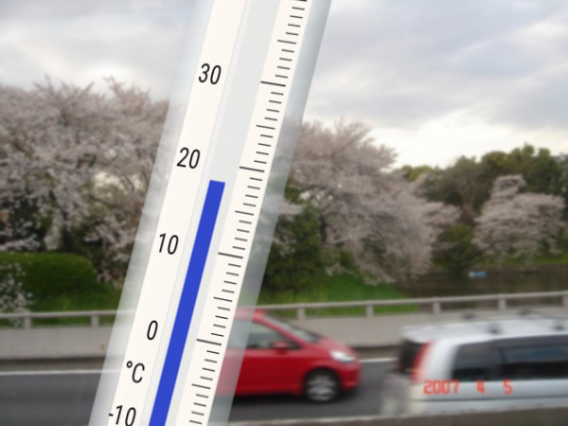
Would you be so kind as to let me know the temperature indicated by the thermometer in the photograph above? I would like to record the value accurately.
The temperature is 18 °C
